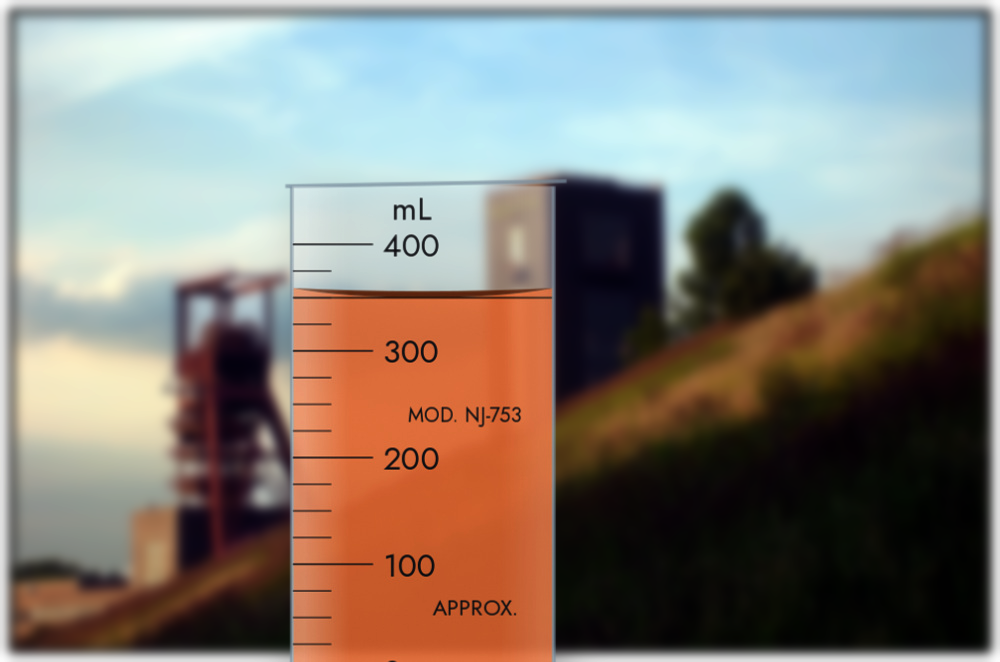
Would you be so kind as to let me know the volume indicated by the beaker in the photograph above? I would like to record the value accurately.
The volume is 350 mL
